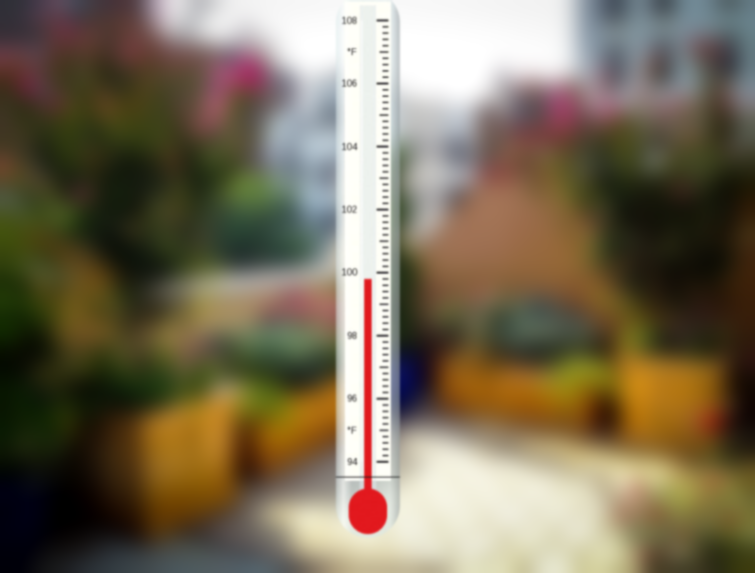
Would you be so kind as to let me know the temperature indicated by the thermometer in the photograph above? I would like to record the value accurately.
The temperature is 99.8 °F
